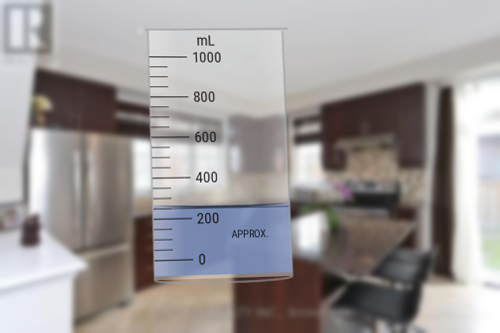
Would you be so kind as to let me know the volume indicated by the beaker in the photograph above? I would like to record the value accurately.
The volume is 250 mL
